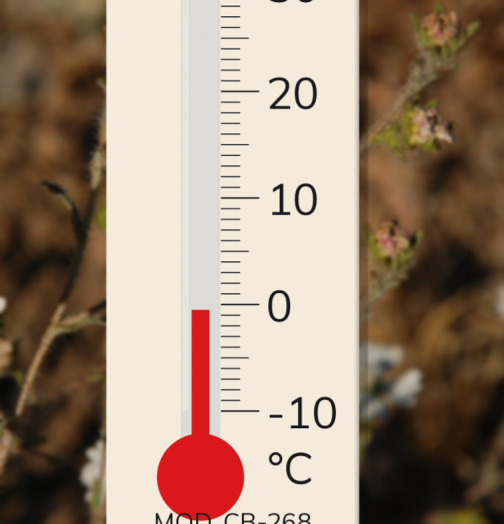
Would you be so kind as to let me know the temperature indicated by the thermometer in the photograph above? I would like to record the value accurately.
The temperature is -0.5 °C
